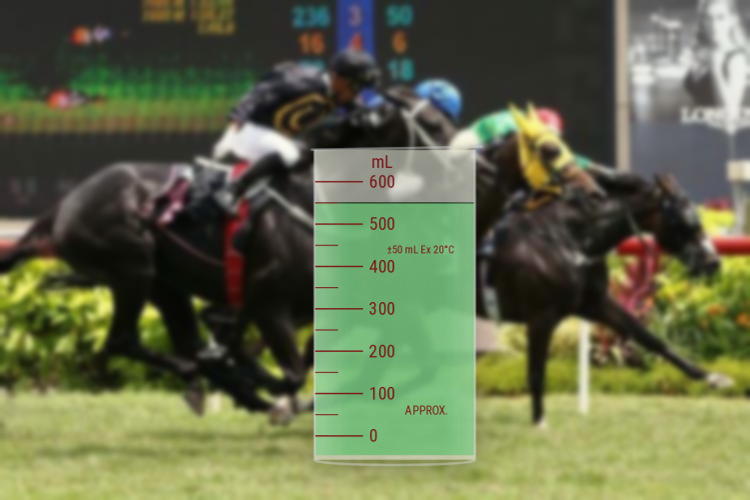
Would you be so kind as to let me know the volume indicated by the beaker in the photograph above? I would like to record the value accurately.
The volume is 550 mL
